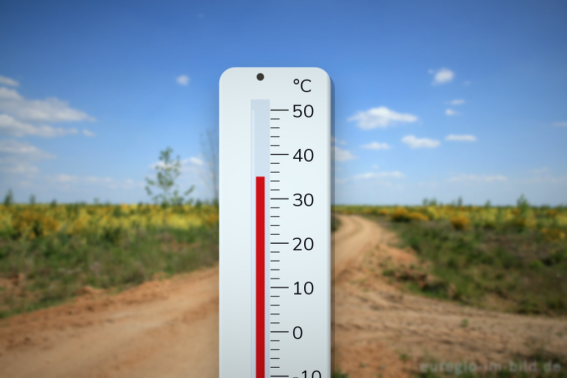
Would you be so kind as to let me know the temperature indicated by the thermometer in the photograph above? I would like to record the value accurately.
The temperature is 35 °C
